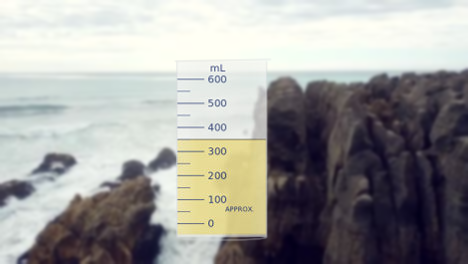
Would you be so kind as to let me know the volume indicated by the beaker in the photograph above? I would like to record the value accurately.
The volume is 350 mL
